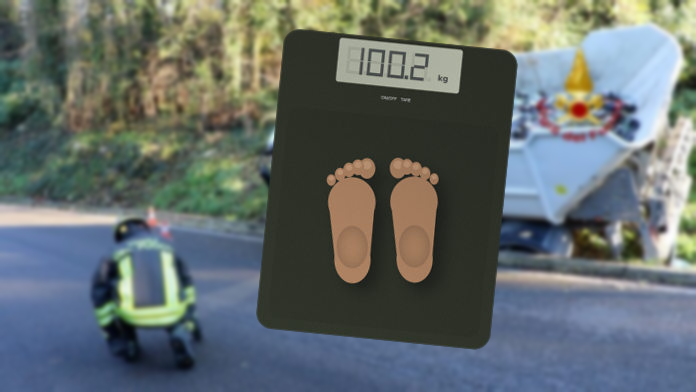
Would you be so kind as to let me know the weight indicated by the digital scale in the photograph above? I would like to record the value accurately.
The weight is 100.2 kg
